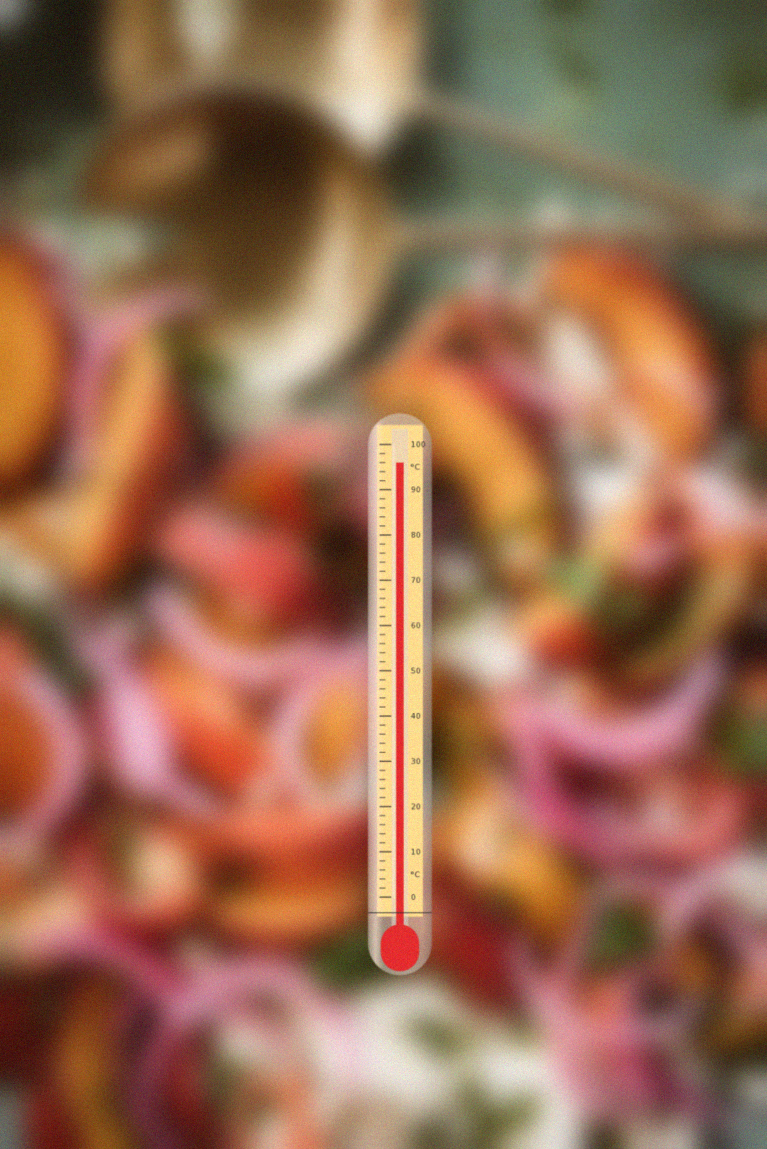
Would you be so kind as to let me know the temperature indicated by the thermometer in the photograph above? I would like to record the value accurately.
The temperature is 96 °C
